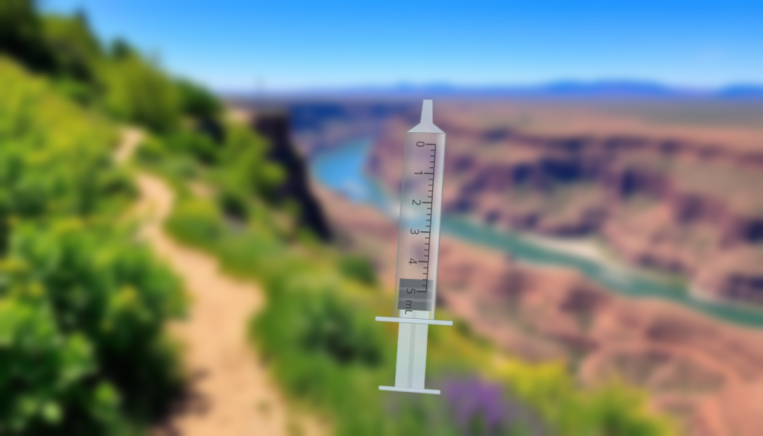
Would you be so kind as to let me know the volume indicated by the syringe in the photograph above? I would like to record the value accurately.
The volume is 4.6 mL
